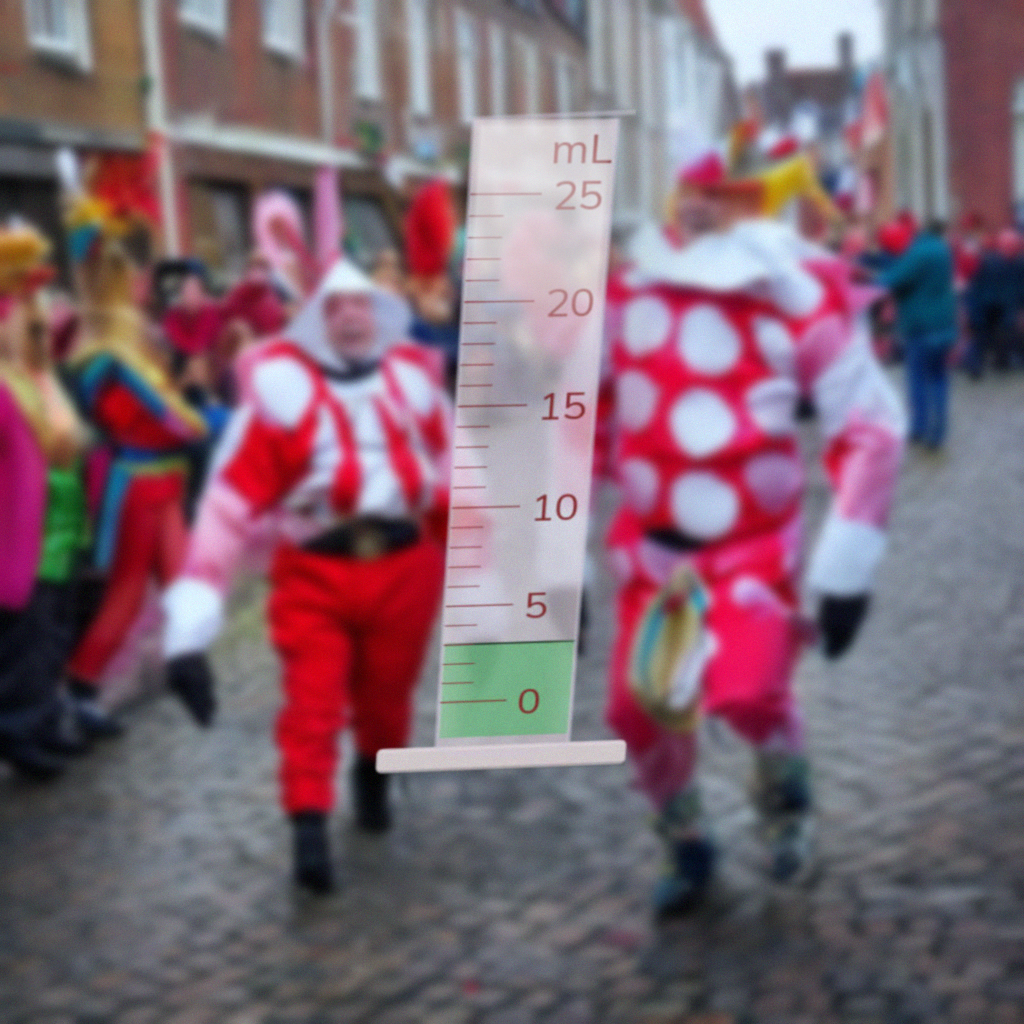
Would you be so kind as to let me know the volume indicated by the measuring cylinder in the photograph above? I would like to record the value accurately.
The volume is 3 mL
